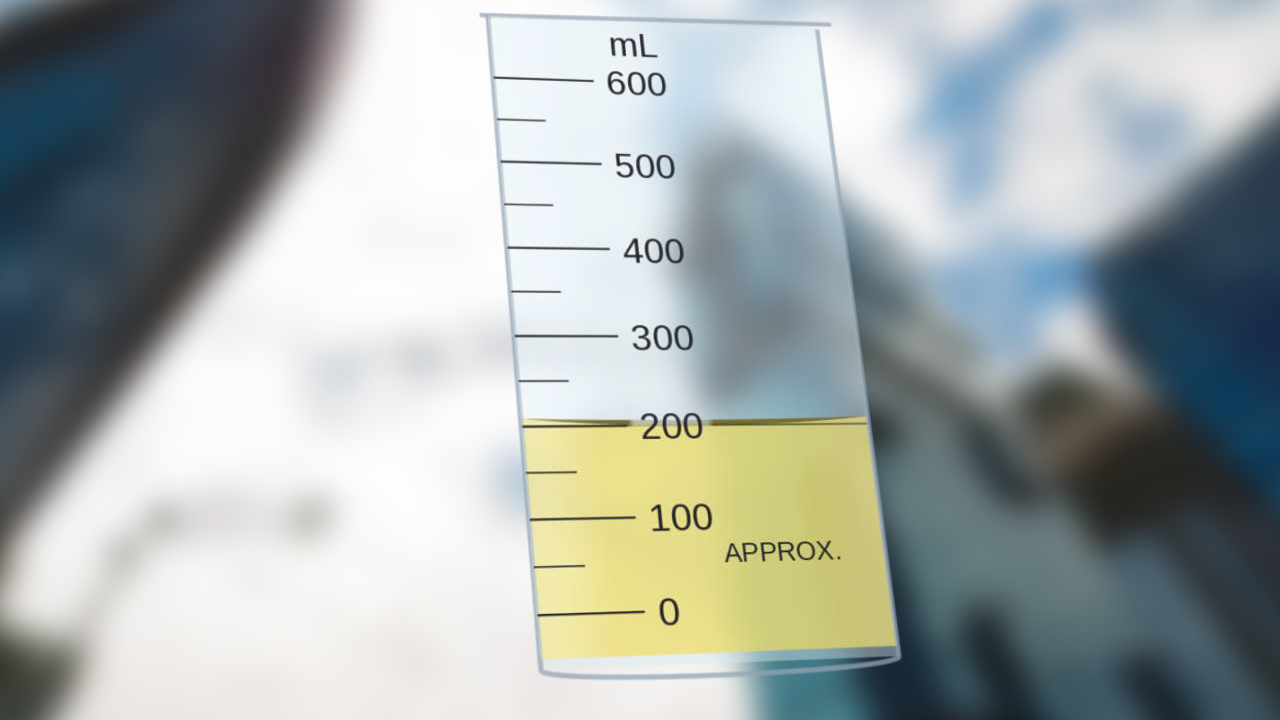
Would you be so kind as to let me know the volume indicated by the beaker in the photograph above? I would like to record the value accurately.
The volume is 200 mL
